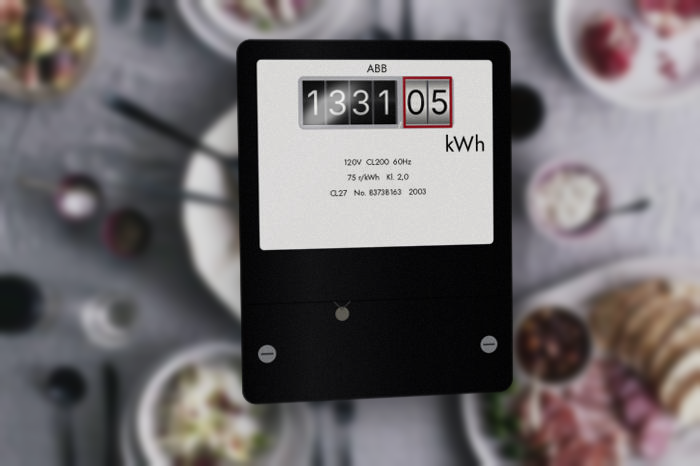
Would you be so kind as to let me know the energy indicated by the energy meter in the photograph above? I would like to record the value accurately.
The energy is 1331.05 kWh
